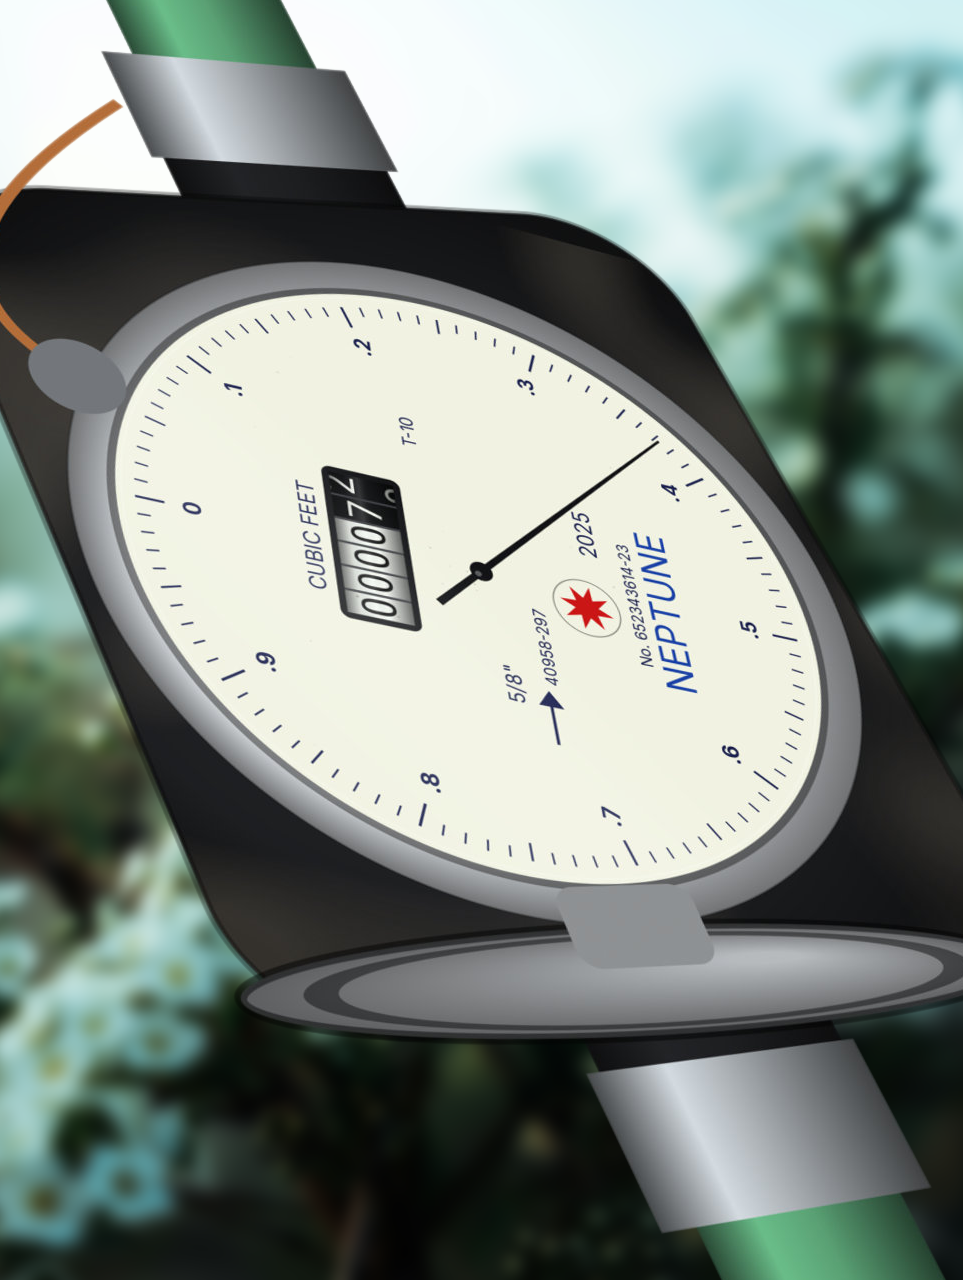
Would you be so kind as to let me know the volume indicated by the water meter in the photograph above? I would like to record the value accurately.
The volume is 72.37 ft³
